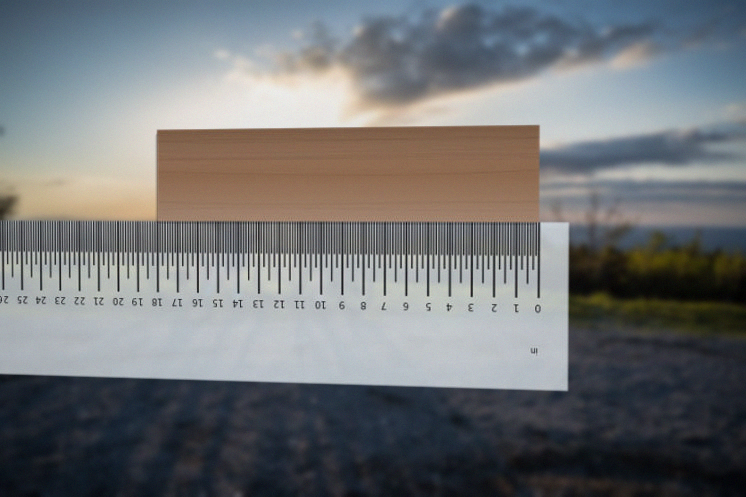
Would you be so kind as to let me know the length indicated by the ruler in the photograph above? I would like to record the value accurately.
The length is 18 in
